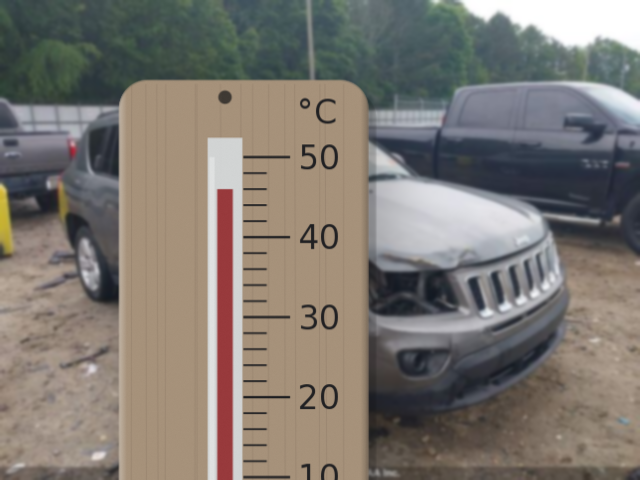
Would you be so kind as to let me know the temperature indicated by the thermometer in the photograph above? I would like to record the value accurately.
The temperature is 46 °C
